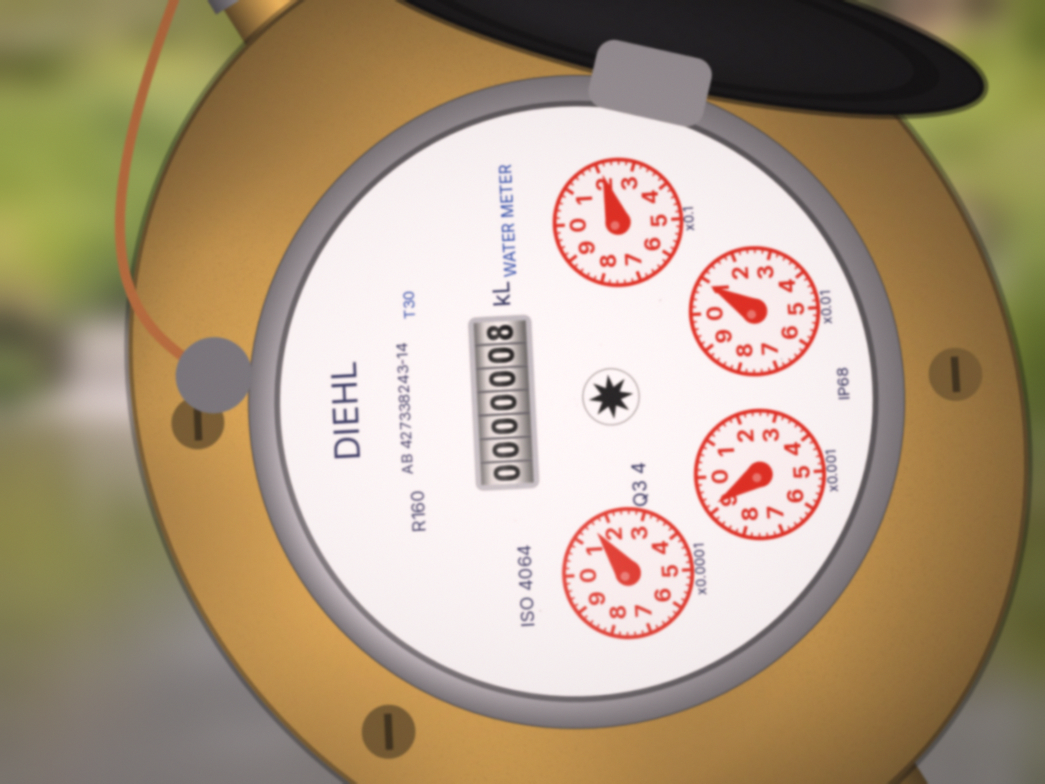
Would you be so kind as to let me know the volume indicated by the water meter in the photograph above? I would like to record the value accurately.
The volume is 8.2091 kL
